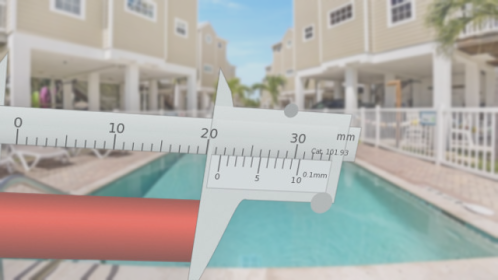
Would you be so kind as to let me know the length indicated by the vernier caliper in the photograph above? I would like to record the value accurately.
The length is 21.6 mm
